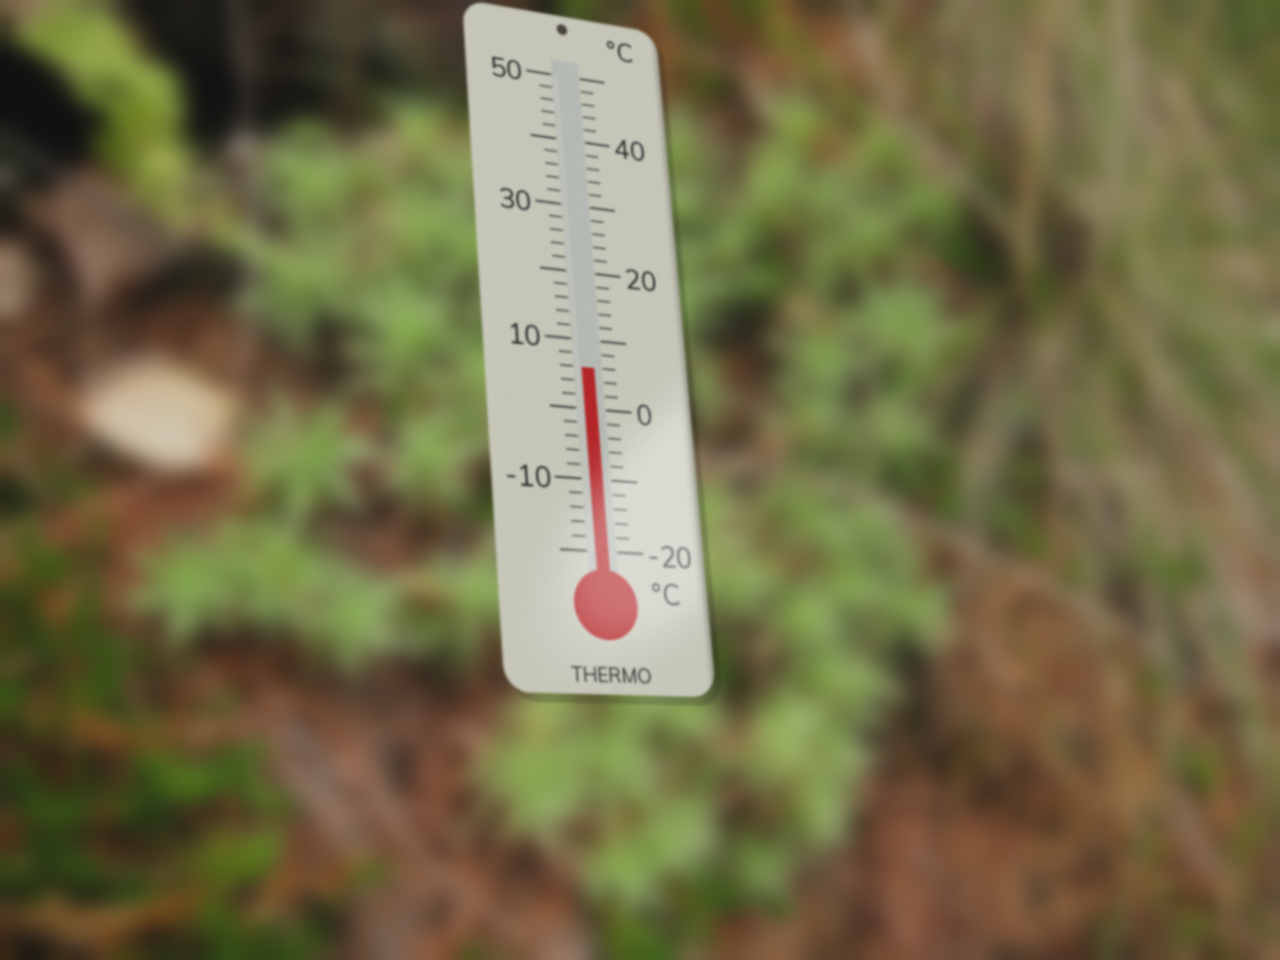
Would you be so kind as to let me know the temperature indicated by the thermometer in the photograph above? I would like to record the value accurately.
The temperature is 6 °C
